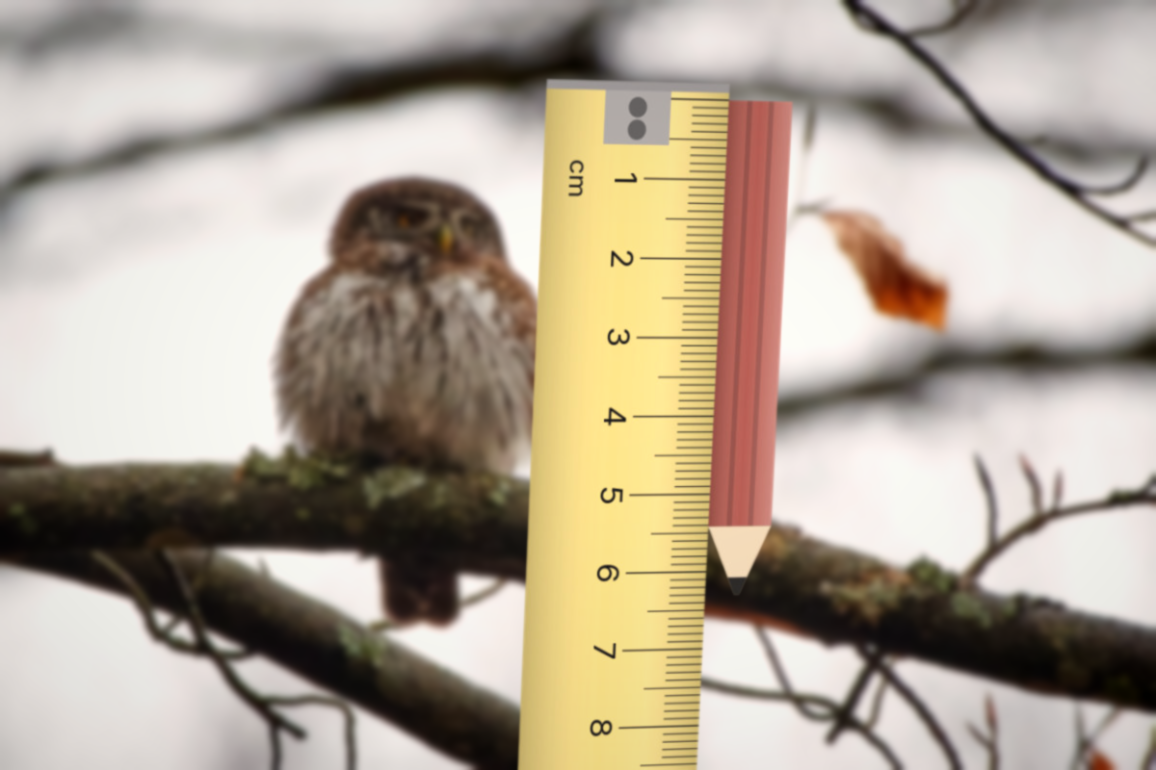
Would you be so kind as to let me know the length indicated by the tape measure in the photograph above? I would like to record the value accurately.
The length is 6.3 cm
